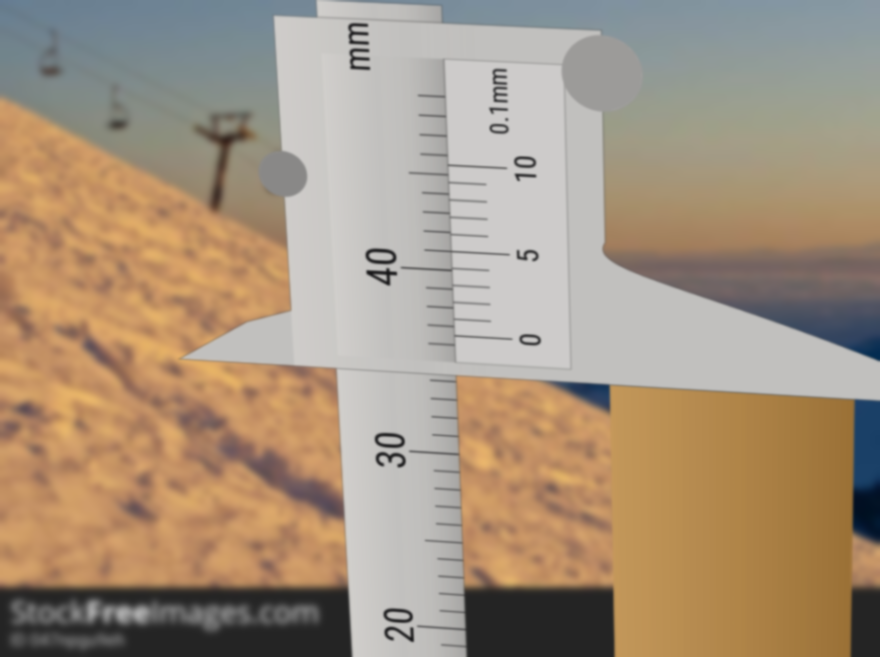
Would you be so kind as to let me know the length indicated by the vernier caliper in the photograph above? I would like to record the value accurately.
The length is 36.5 mm
